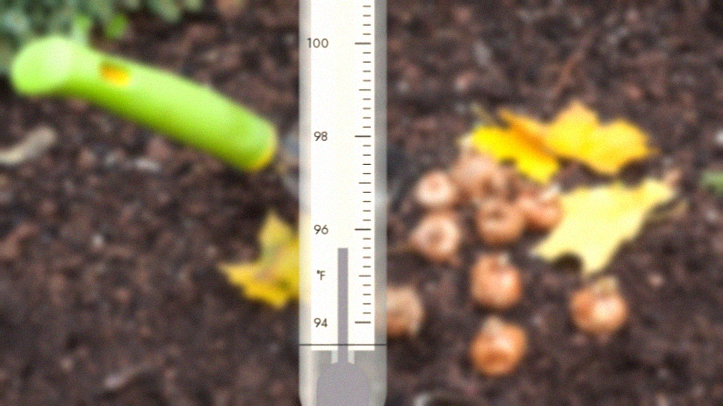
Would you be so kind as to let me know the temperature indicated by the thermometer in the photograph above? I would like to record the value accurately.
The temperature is 95.6 °F
